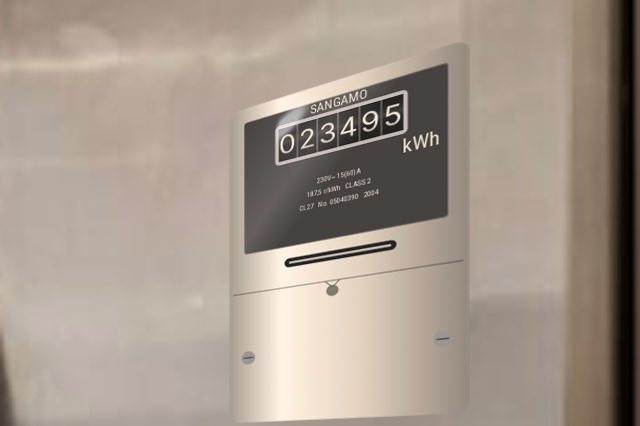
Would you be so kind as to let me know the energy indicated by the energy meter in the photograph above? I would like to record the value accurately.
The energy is 23495 kWh
